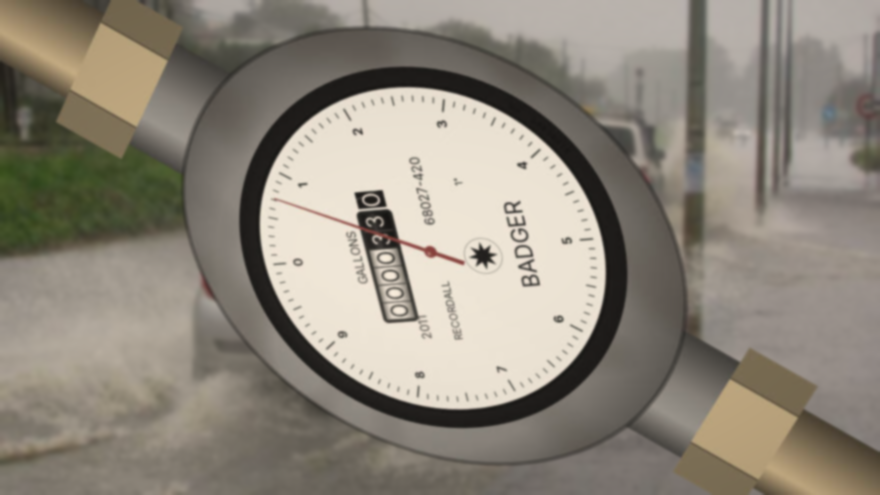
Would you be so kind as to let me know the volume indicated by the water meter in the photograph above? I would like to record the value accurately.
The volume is 330.7 gal
